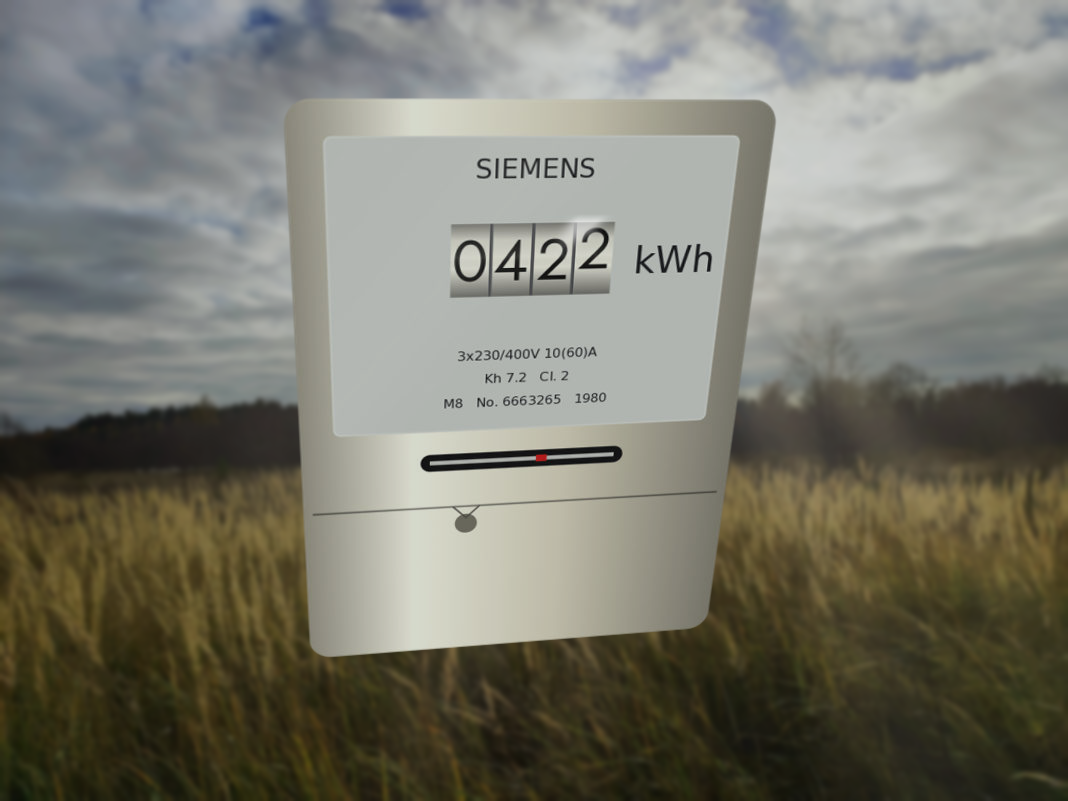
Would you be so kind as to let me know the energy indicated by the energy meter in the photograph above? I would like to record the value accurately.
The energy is 422 kWh
